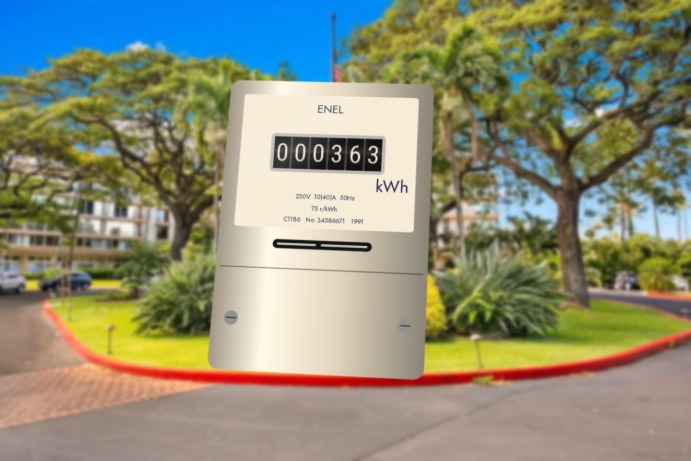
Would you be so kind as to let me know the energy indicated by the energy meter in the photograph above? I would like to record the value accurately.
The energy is 363 kWh
